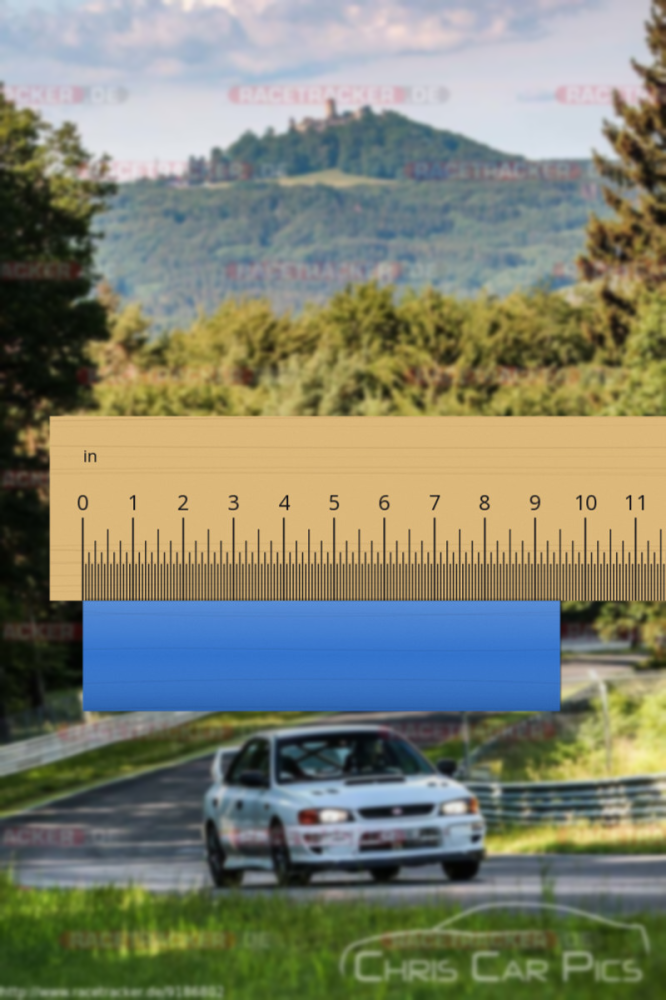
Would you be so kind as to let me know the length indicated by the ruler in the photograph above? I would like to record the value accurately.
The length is 9.5 in
